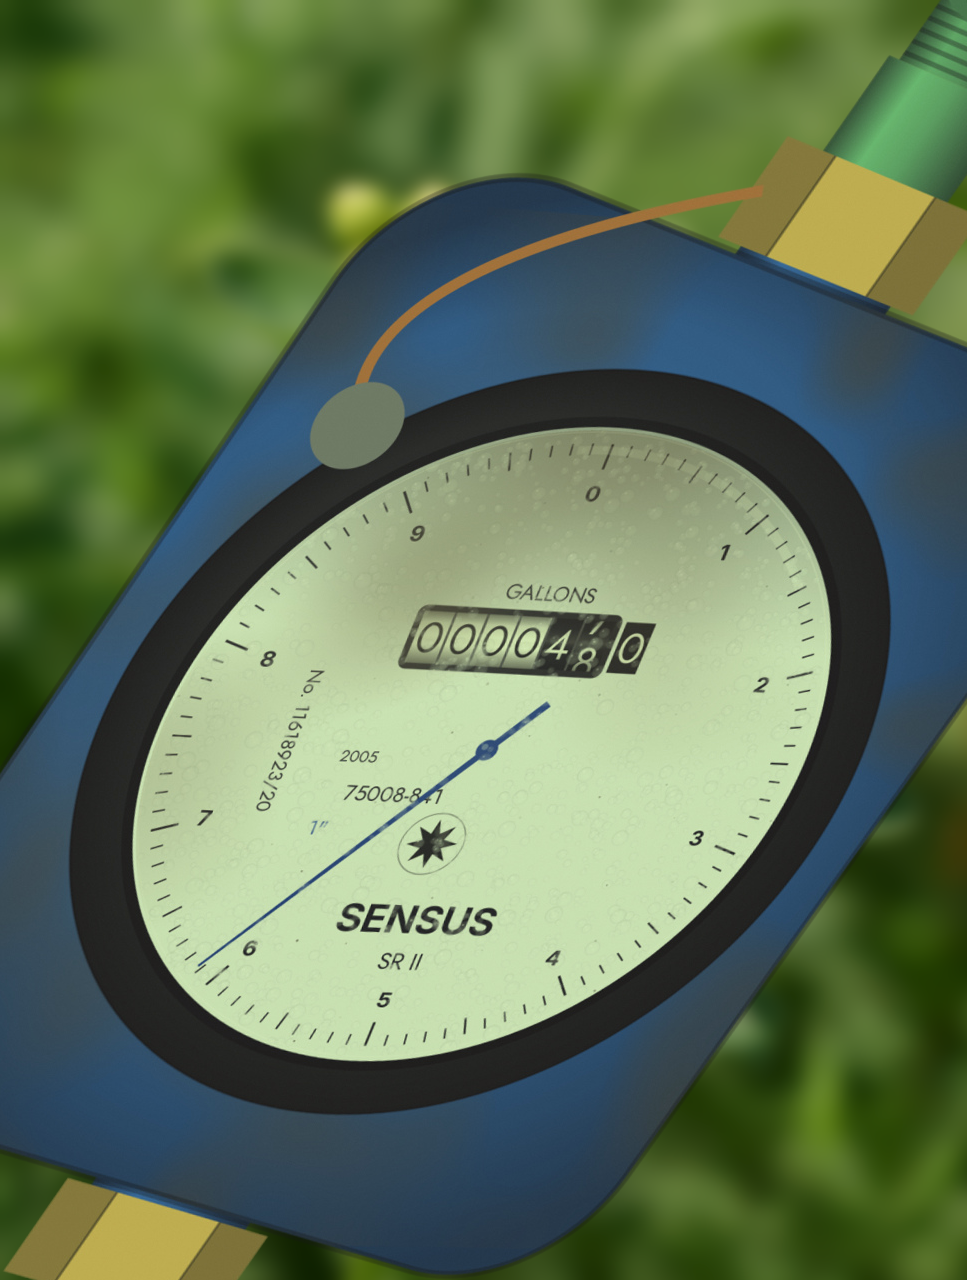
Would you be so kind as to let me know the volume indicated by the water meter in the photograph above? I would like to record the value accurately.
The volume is 476.1 gal
